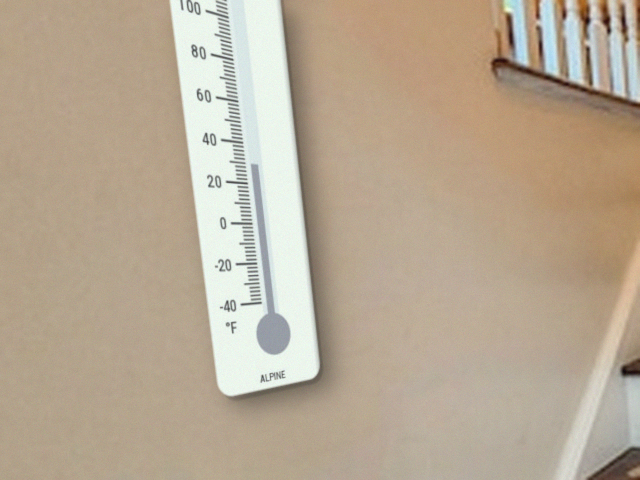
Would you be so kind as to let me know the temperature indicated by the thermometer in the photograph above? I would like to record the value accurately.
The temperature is 30 °F
